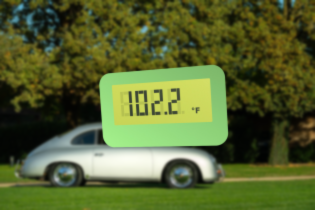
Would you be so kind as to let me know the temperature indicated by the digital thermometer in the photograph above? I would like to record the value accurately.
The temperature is 102.2 °F
